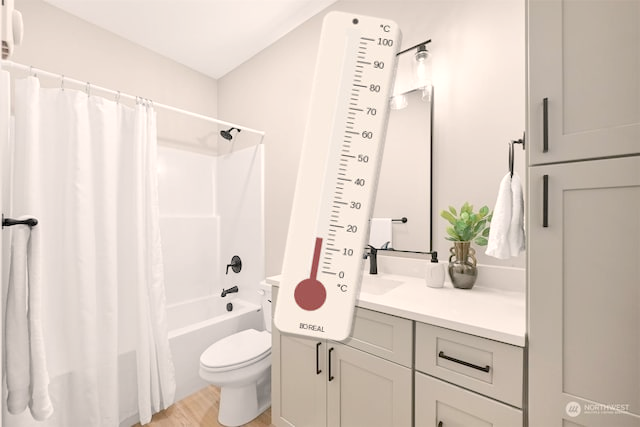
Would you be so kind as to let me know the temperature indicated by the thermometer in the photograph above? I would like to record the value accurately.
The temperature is 14 °C
